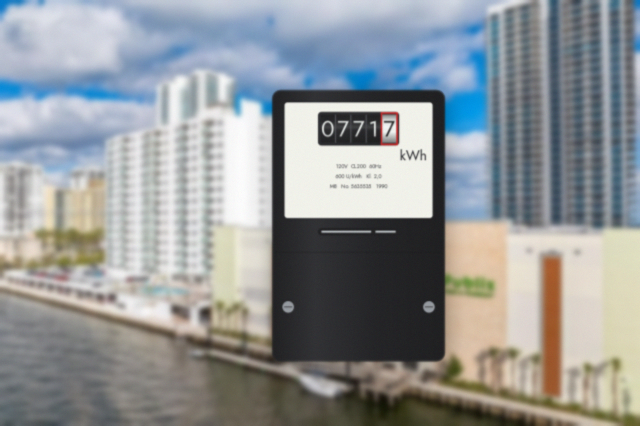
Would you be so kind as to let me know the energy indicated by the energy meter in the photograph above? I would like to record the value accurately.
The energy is 771.7 kWh
